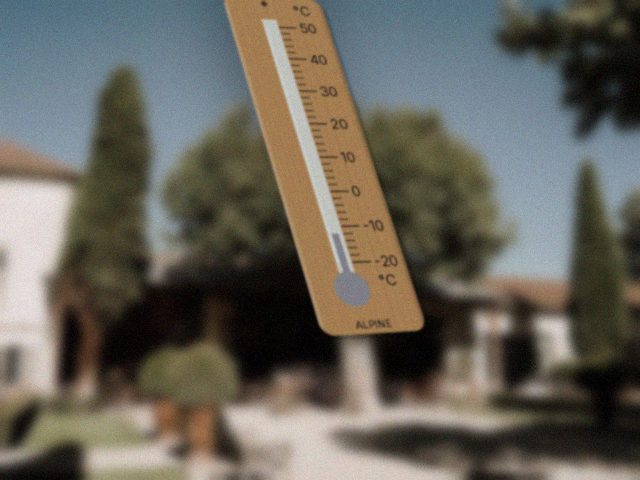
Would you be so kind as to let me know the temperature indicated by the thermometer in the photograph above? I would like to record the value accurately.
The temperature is -12 °C
